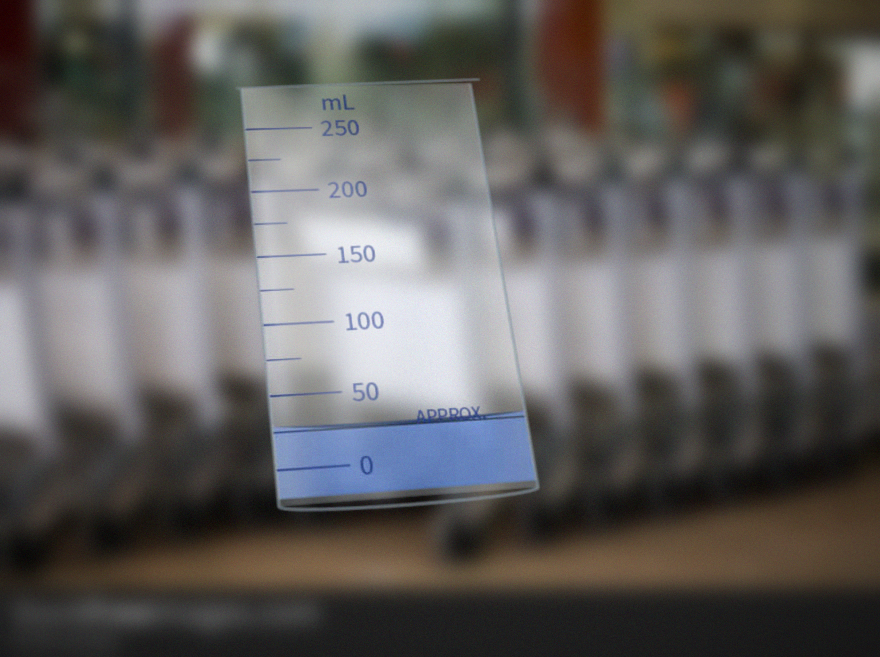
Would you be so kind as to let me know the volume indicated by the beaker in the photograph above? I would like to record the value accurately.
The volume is 25 mL
